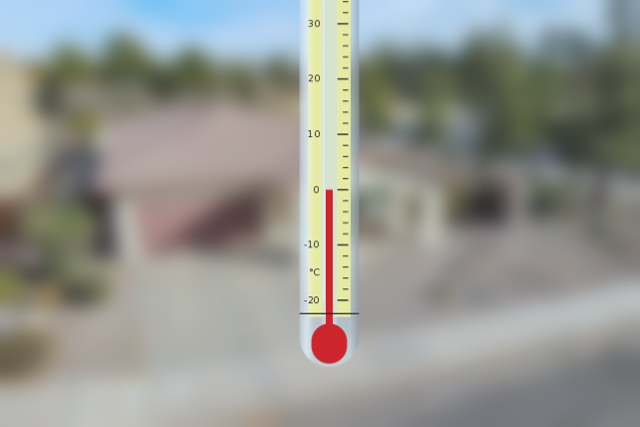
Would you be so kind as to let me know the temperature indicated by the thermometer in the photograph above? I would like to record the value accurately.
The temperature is 0 °C
